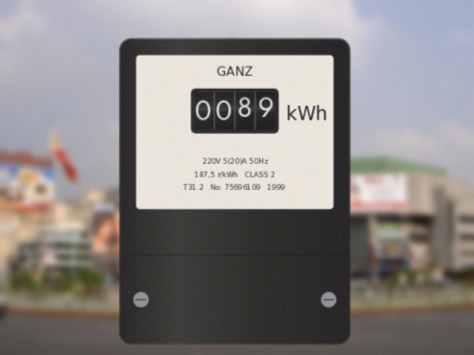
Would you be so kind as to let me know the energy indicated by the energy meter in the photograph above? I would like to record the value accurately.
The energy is 89 kWh
